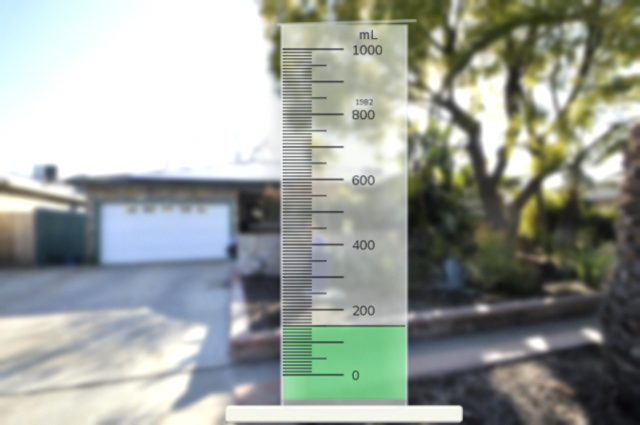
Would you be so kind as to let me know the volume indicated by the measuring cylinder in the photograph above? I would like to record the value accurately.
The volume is 150 mL
